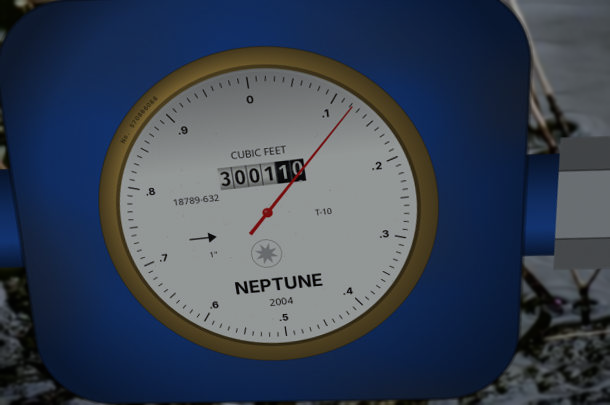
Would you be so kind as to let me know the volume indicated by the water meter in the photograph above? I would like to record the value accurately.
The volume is 300110.12 ft³
